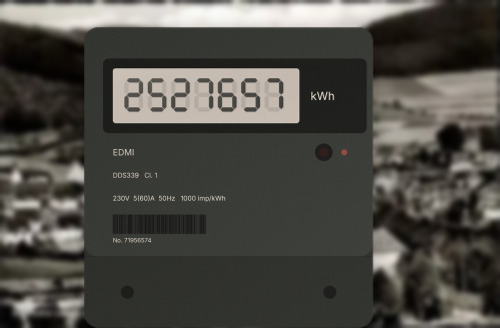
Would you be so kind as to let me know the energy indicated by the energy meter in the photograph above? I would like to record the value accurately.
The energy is 2527657 kWh
